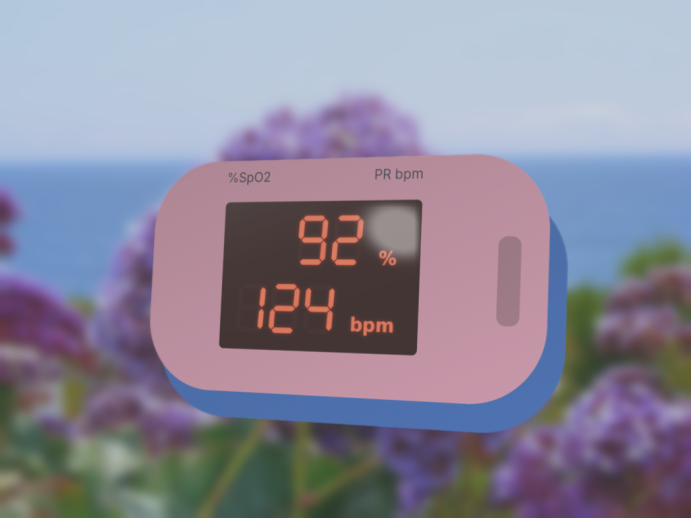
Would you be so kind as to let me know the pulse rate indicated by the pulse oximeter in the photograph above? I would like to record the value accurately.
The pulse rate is 124 bpm
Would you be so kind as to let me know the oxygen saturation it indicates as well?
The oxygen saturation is 92 %
